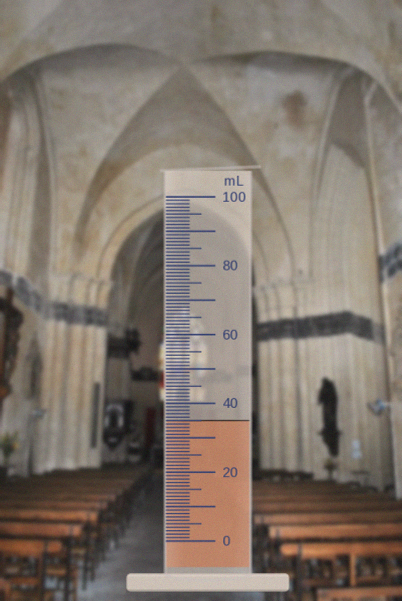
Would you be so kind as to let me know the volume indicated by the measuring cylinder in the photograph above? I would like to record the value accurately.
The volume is 35 mL
